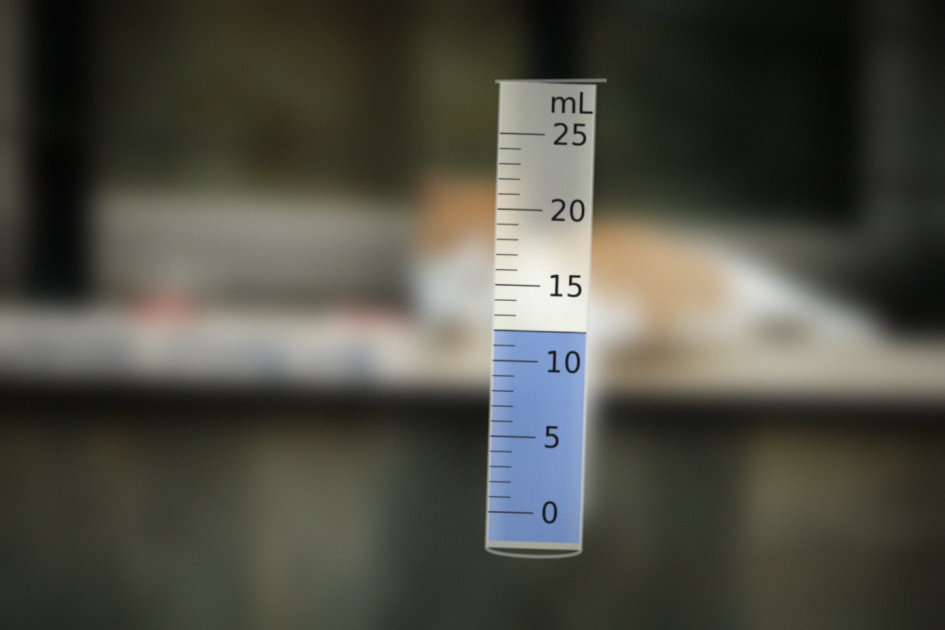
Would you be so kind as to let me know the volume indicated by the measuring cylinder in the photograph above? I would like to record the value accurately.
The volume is 12 mL
